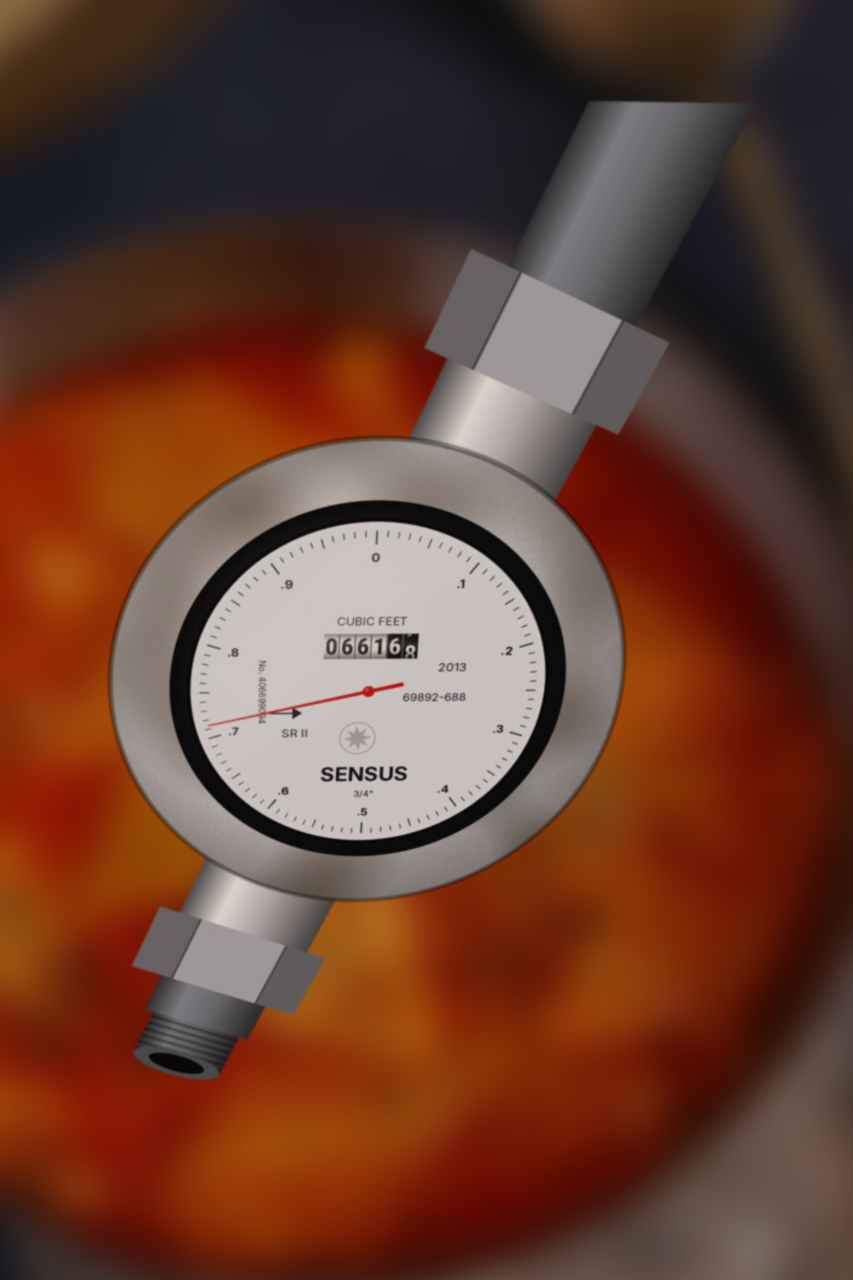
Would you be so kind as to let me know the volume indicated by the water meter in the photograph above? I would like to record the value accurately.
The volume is 66167.71 ft³
